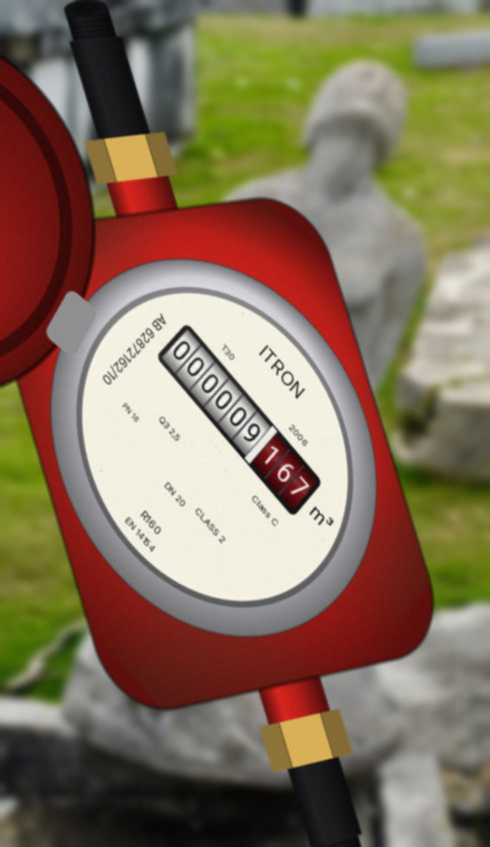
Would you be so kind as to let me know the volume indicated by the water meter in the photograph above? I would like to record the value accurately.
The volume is 9.167 m³
